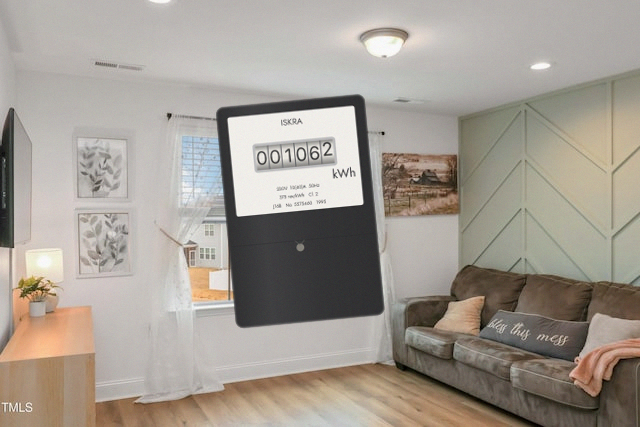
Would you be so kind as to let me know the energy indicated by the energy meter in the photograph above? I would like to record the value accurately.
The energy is 1062 kWh
